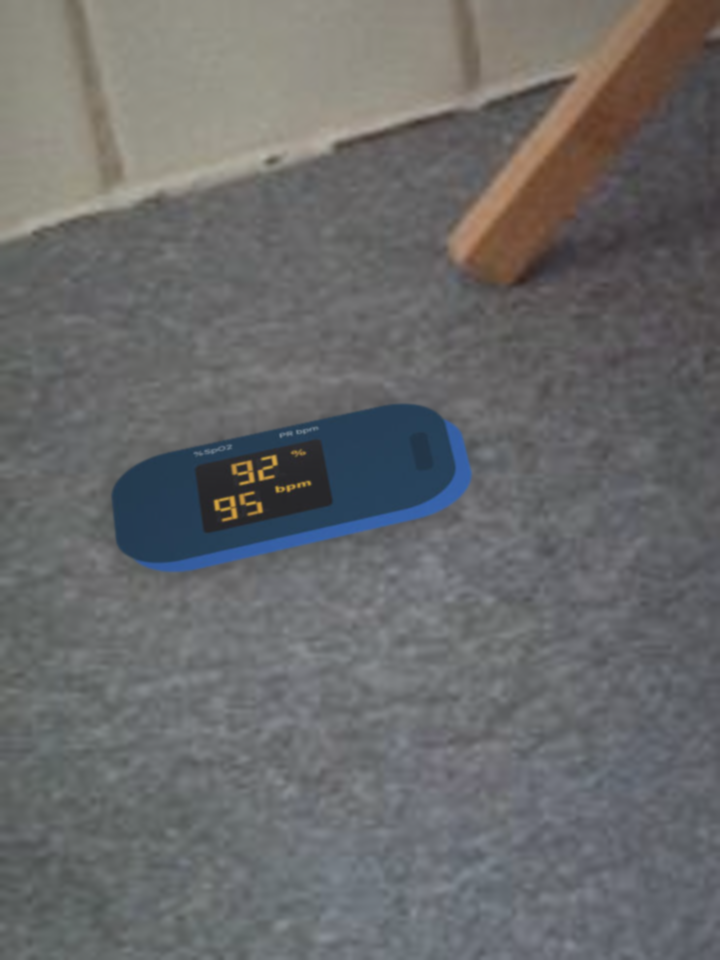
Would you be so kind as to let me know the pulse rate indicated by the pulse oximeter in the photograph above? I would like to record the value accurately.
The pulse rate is 95 bpm
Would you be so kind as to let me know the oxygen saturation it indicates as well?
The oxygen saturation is 92 %
